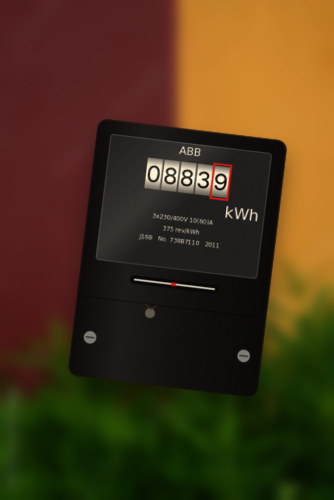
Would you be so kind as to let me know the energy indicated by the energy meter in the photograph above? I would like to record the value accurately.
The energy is 883.9 kWh
